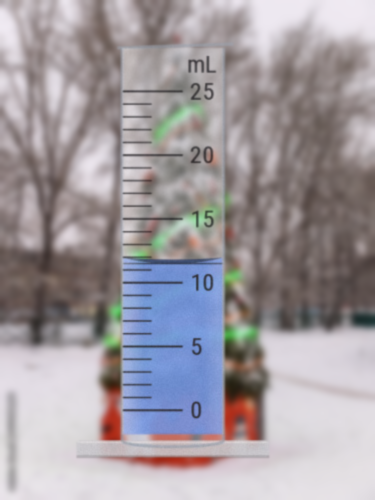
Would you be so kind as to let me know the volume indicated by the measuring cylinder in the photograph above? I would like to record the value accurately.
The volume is 11.5 mL
